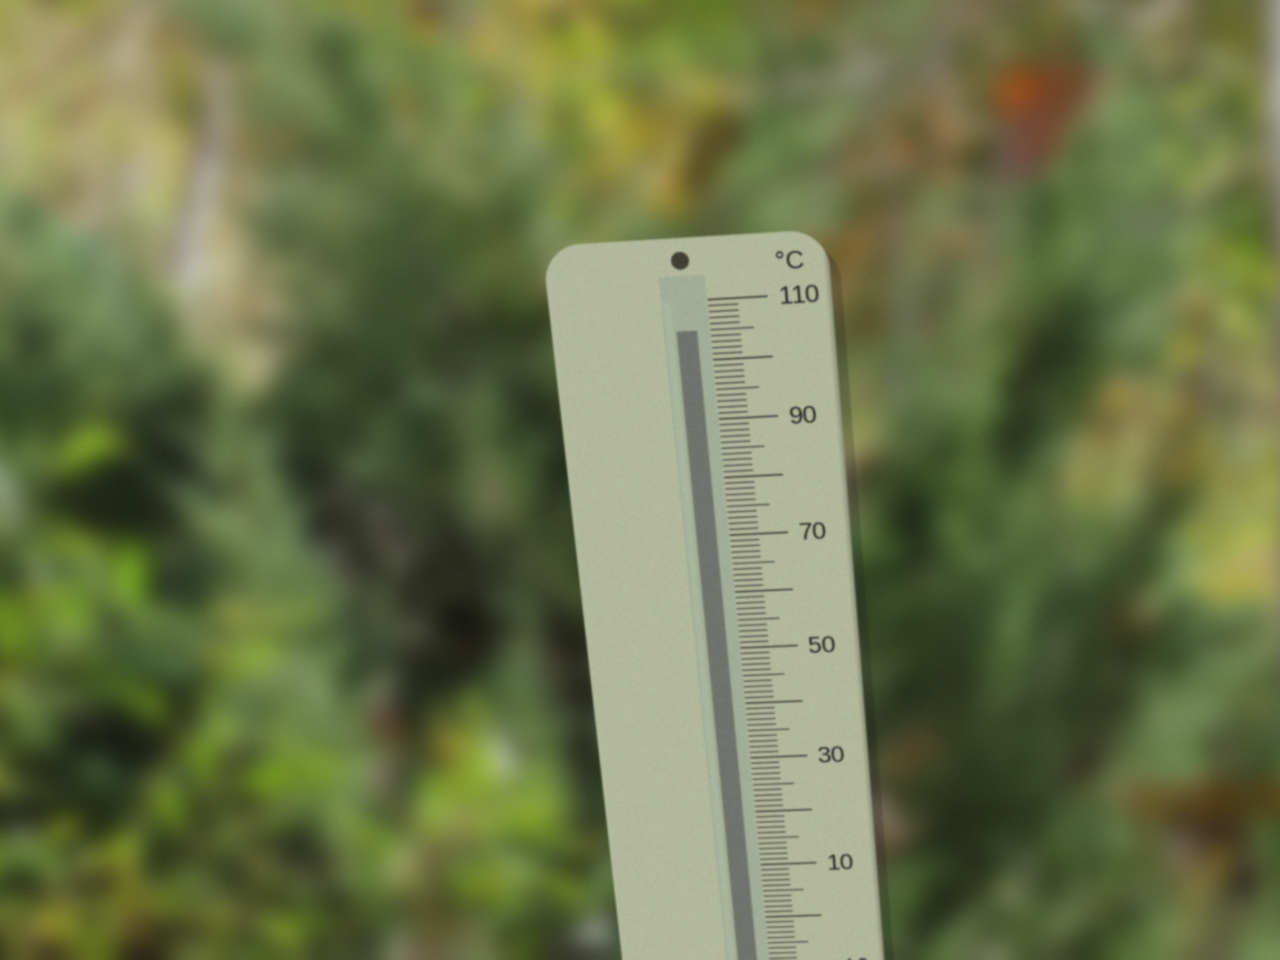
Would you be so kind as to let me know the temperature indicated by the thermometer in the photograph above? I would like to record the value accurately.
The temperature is 105 °C
